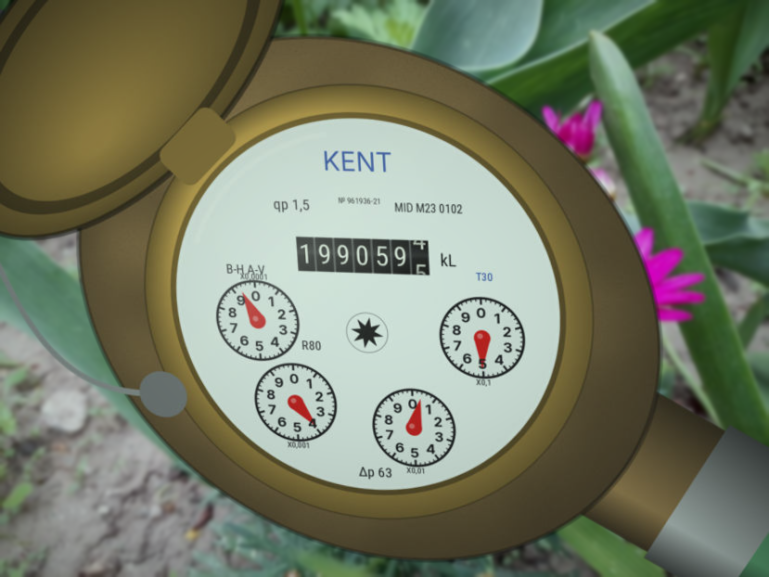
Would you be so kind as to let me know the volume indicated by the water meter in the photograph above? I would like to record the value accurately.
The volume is 1990594.5039 kL
